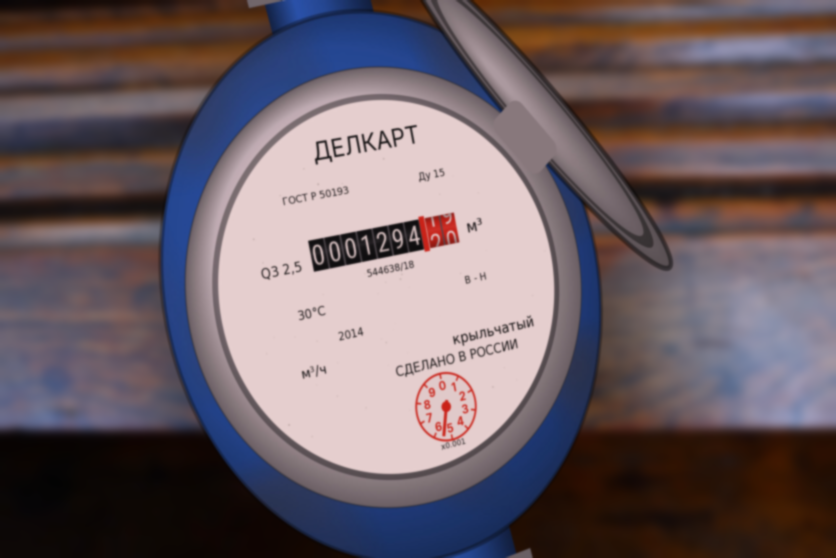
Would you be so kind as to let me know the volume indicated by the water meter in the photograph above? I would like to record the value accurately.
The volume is 1294.195 m³
